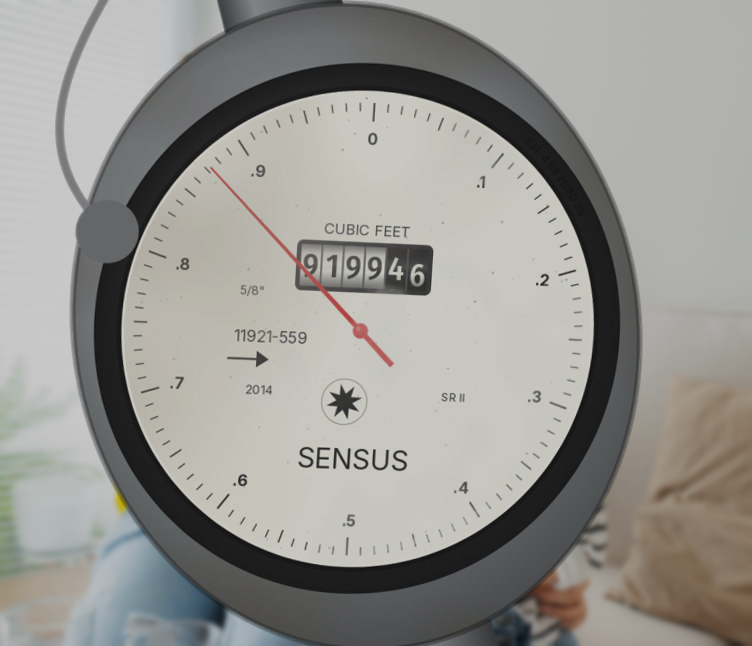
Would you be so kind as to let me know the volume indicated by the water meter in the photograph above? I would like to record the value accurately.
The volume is 919945.87 ft³
